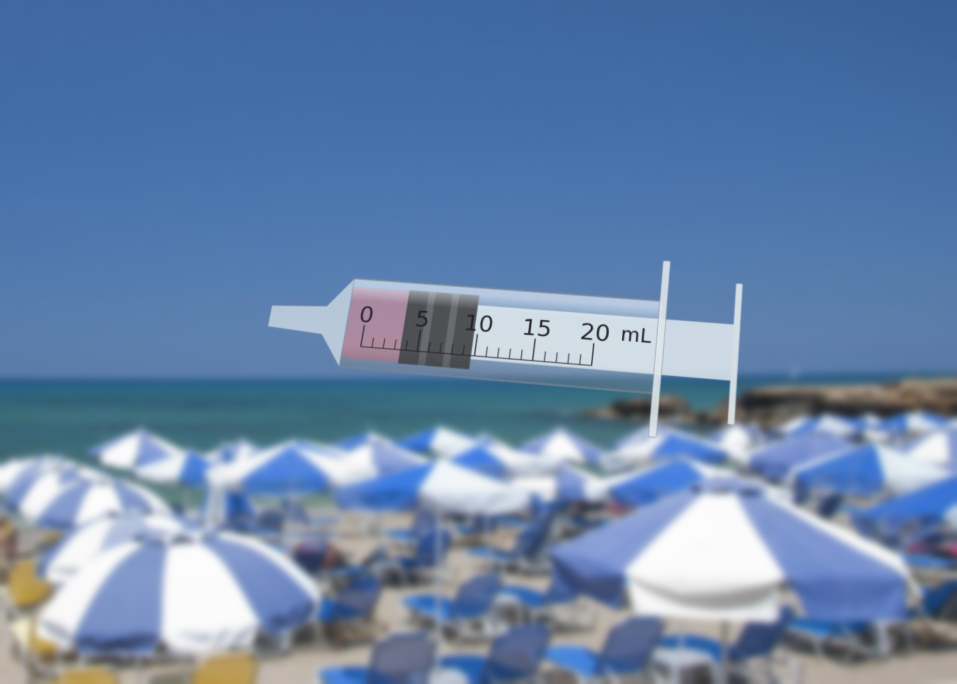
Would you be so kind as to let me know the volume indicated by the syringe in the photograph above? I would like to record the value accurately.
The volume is 3.5 mL
